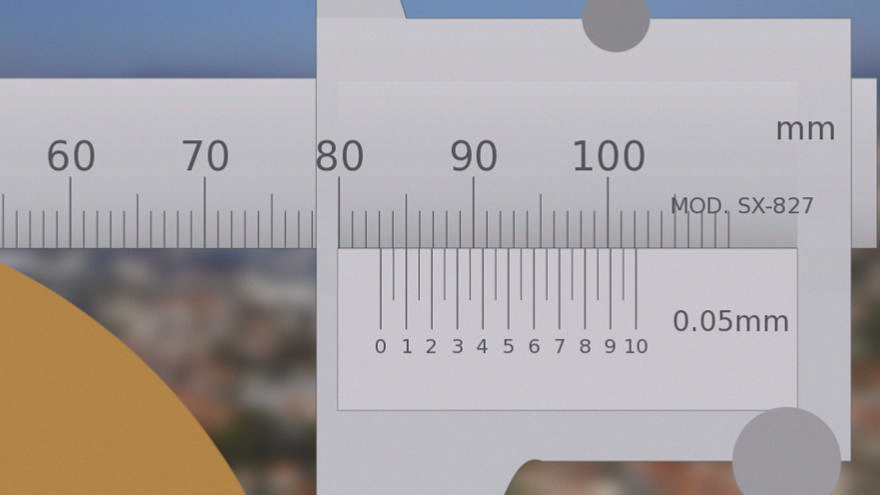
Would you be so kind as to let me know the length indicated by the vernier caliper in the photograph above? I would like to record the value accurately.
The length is 83.1 mm
